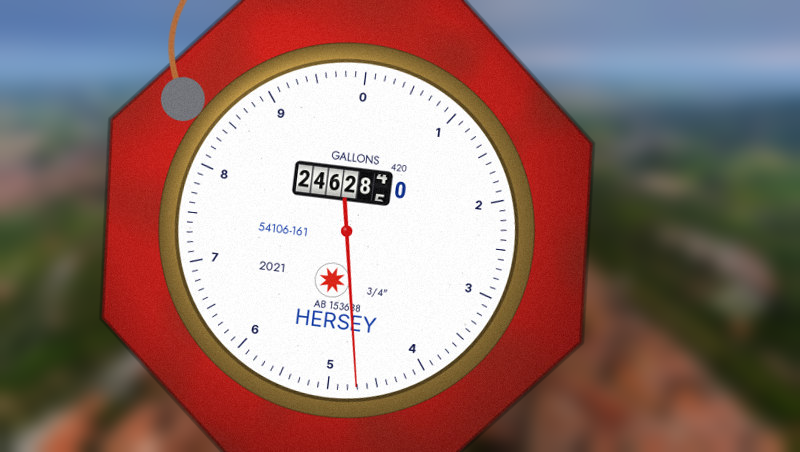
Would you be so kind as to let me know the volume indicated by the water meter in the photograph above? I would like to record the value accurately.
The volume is 2462844.7 gal
